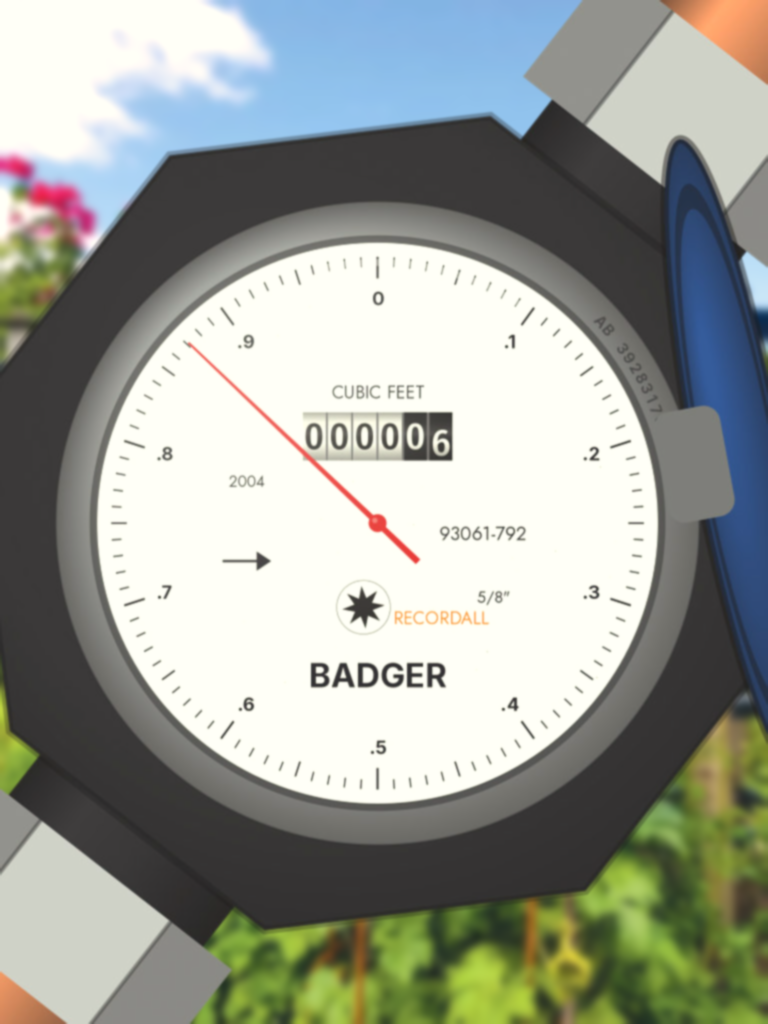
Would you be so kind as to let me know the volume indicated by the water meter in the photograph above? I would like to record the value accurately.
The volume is 5.87 ft³
